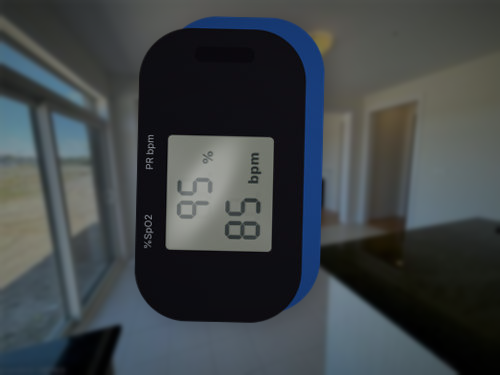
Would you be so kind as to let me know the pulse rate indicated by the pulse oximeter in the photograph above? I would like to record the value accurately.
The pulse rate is 85 bpm
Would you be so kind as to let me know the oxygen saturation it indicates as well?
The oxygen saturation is 95 %
